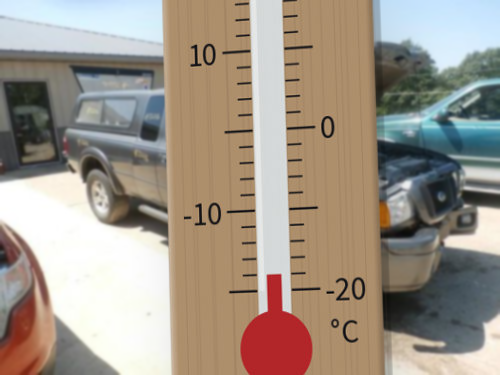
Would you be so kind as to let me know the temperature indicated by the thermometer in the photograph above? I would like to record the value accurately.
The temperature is -18 °C
